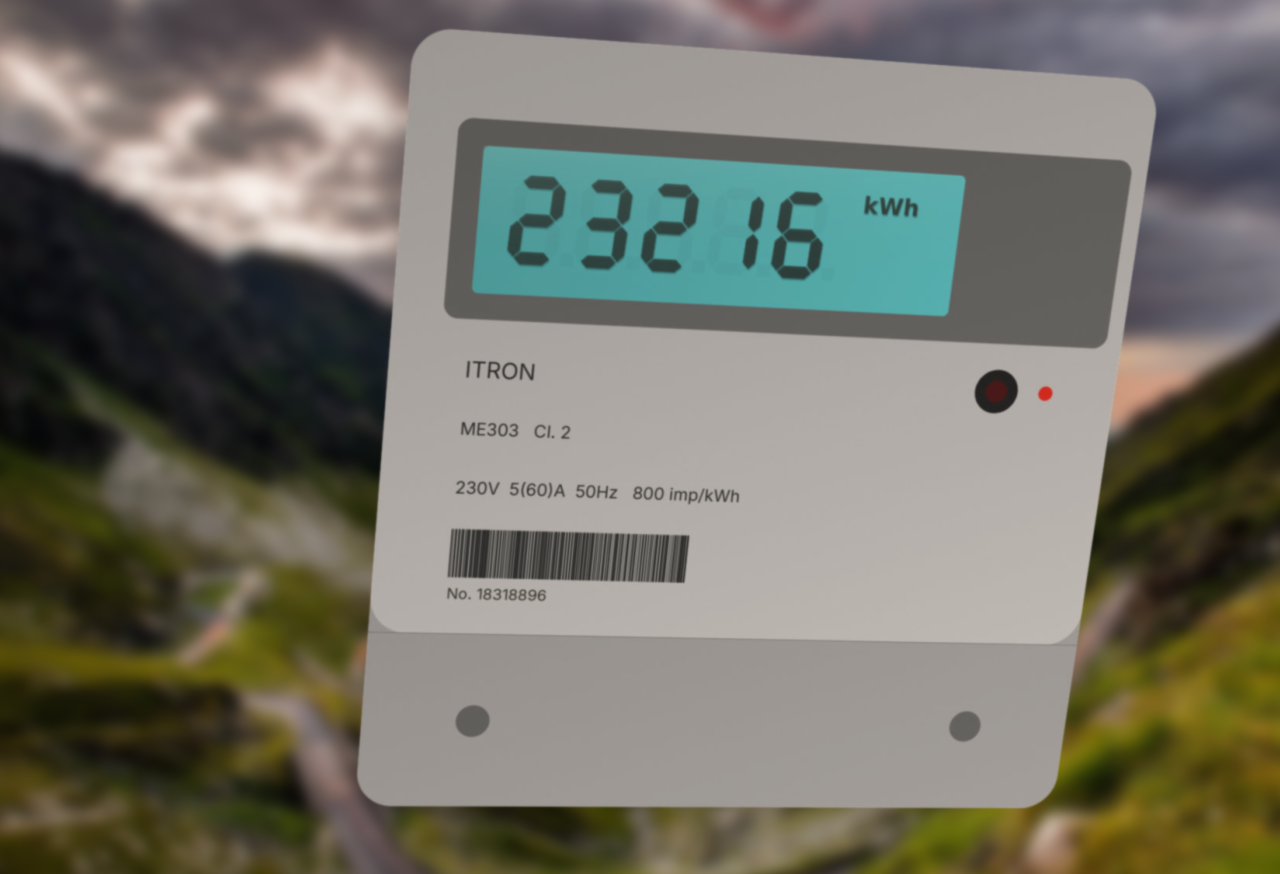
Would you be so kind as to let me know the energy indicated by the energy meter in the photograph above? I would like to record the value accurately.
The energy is 23216 kWh
